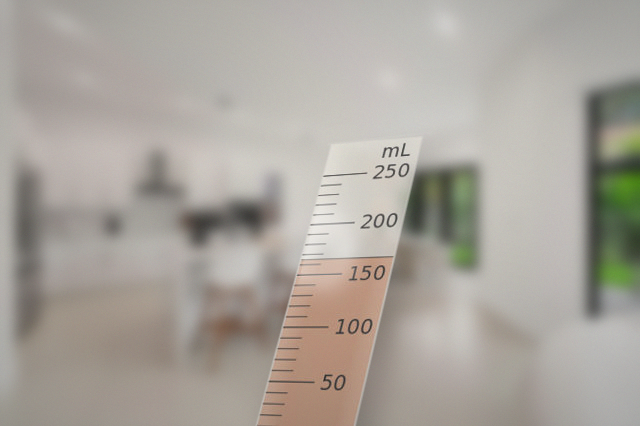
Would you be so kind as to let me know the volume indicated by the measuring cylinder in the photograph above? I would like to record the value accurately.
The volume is 165 mL
